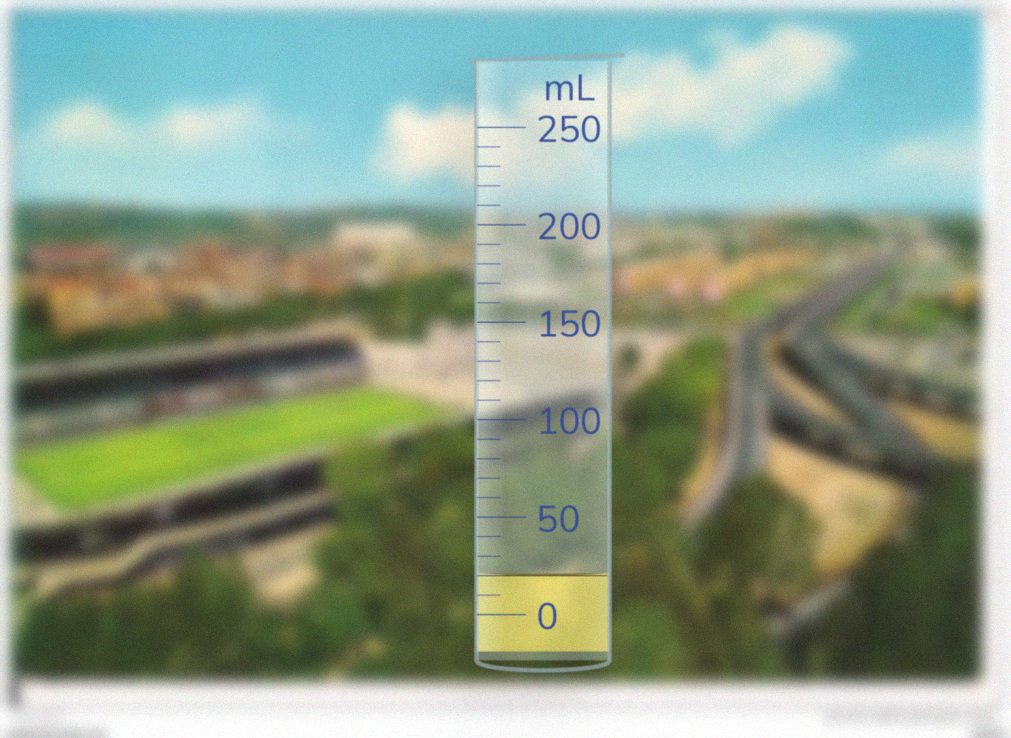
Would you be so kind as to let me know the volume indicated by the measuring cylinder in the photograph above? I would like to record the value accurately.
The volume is 20 mL
